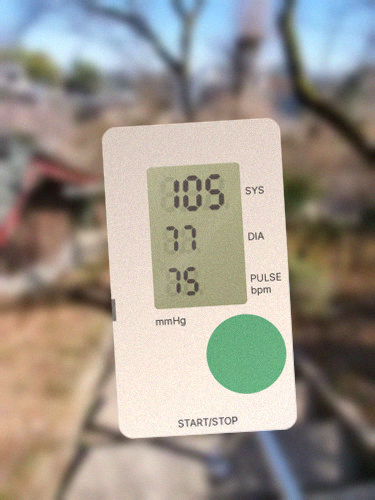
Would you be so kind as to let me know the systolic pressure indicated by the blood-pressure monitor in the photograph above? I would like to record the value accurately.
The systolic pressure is 105 mmHg
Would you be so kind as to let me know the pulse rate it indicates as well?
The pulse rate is 75 bpm
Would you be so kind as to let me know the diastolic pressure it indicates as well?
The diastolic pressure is 77 mmHg
